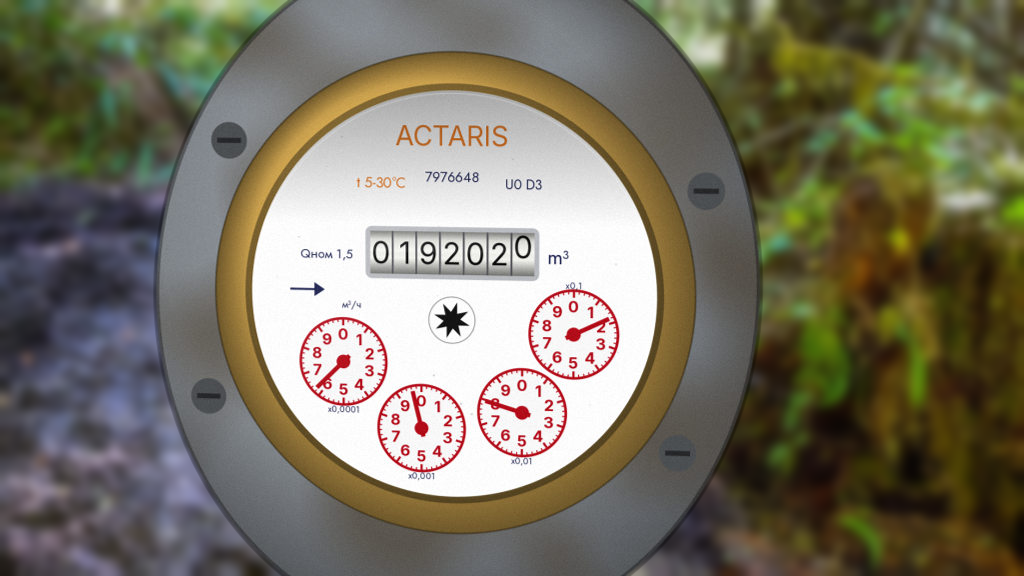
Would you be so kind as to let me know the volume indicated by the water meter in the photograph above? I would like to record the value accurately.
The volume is 192020.1796 m³
